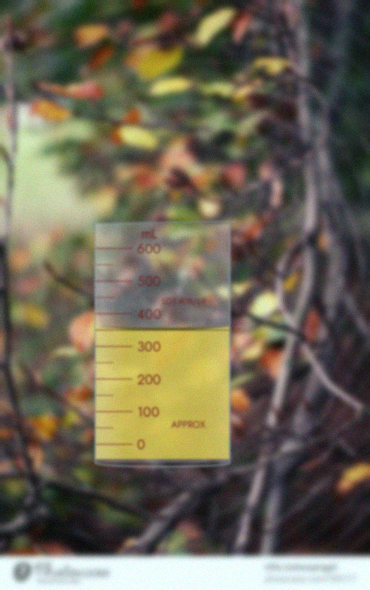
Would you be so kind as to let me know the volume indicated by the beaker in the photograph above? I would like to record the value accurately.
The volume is 350 mL
